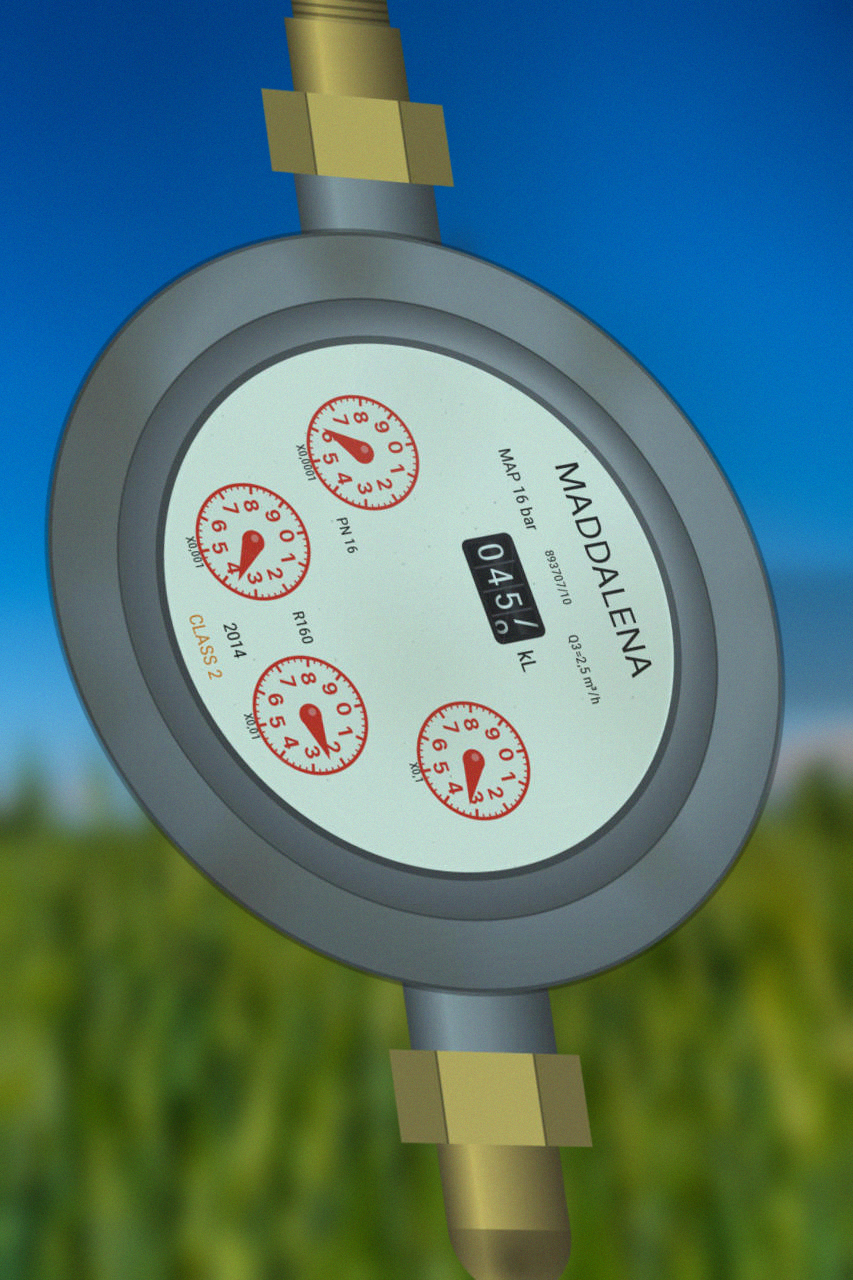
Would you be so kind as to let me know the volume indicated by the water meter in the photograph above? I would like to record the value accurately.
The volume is 457.3236 kL
